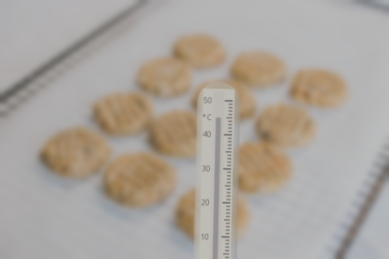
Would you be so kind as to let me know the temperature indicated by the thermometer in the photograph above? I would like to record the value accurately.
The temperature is 45 °C
